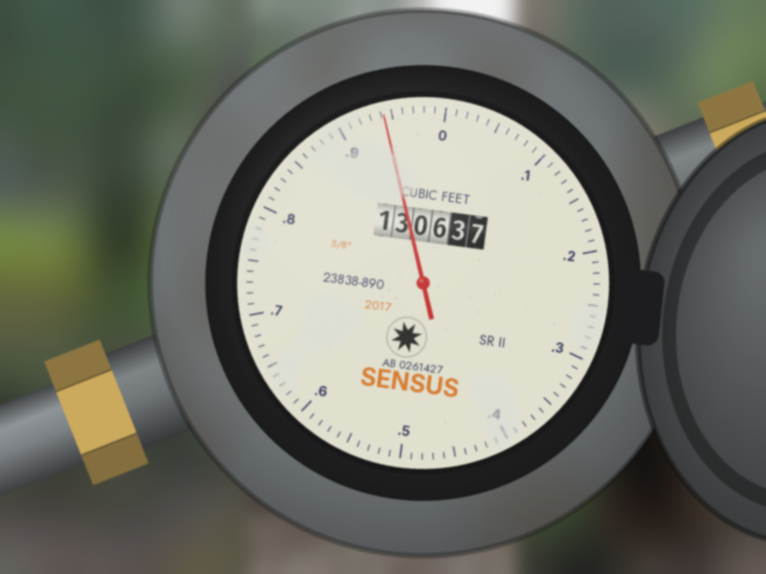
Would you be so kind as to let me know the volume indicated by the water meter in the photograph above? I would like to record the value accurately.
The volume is 130636.94 ft³
